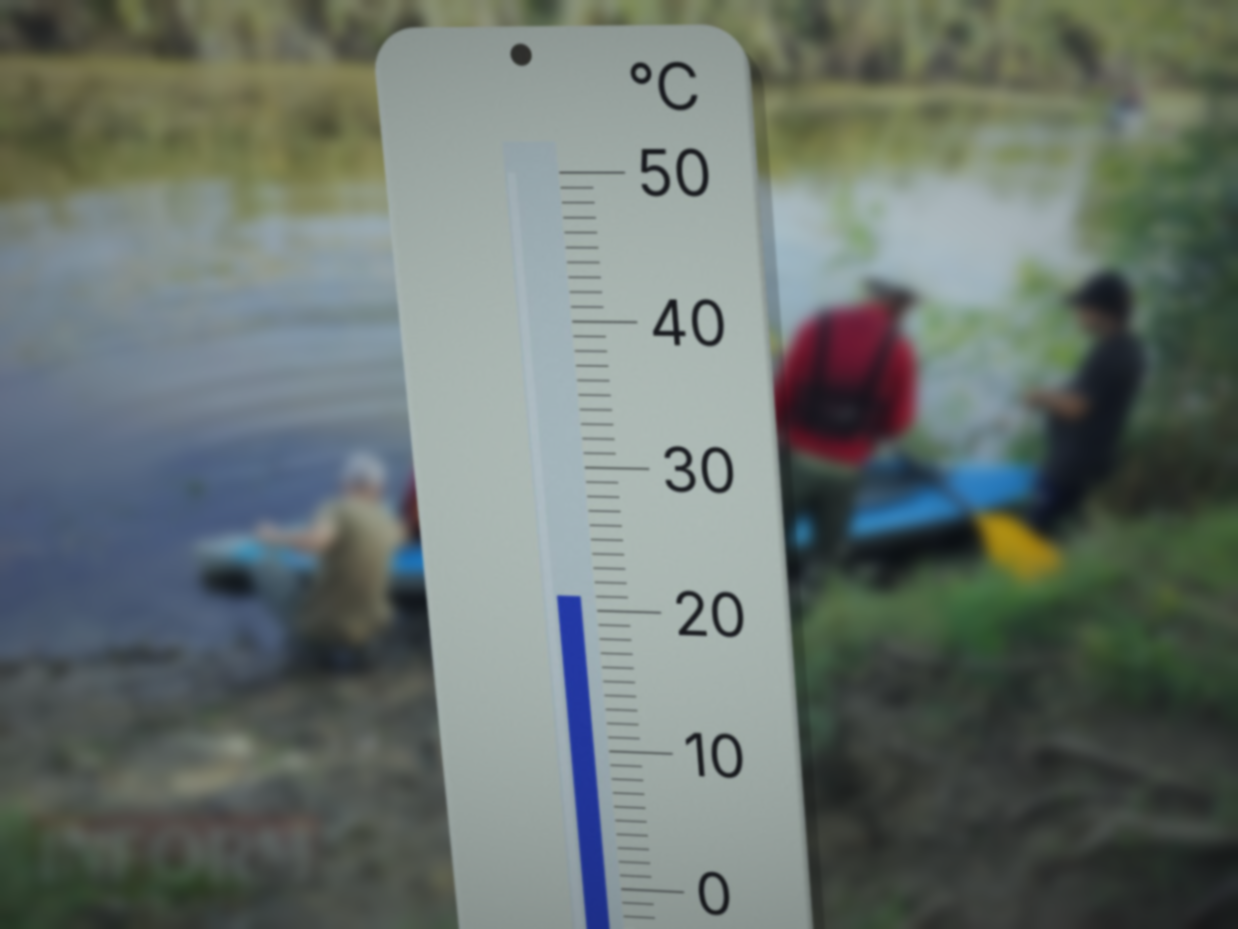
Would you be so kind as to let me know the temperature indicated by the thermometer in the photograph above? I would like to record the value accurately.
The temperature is 21 °C
